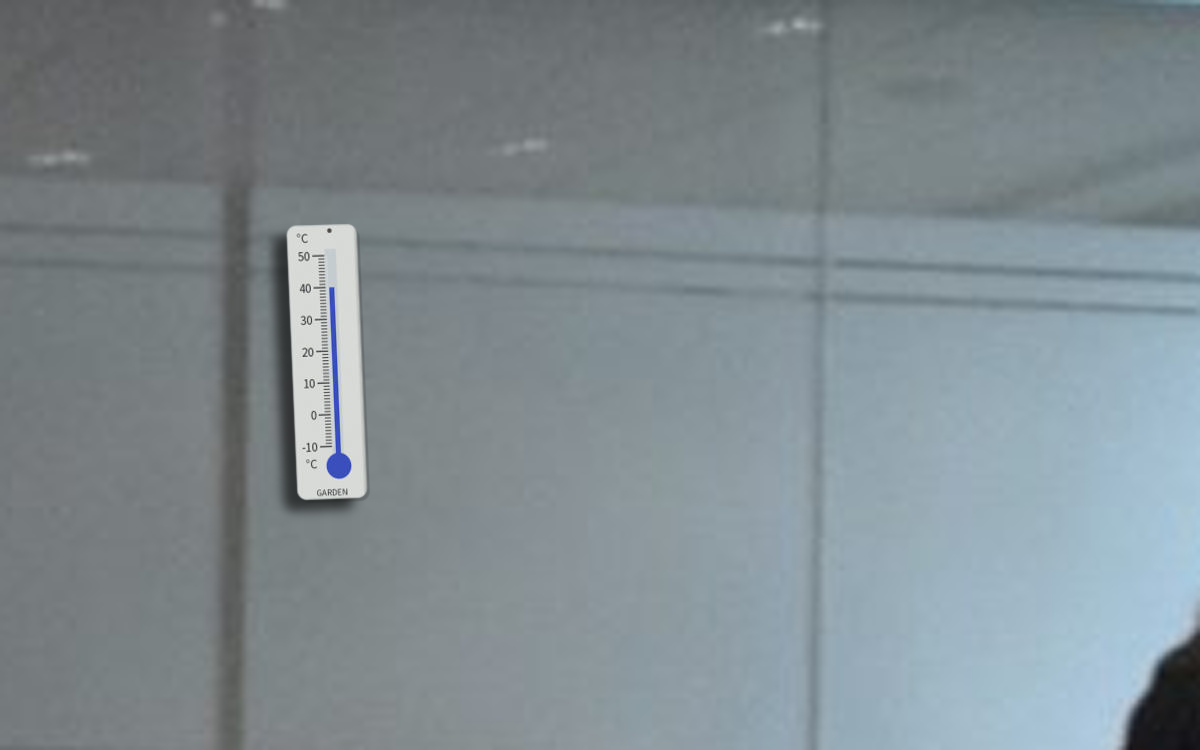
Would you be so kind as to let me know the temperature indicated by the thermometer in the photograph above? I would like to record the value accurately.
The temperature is 40 °C
